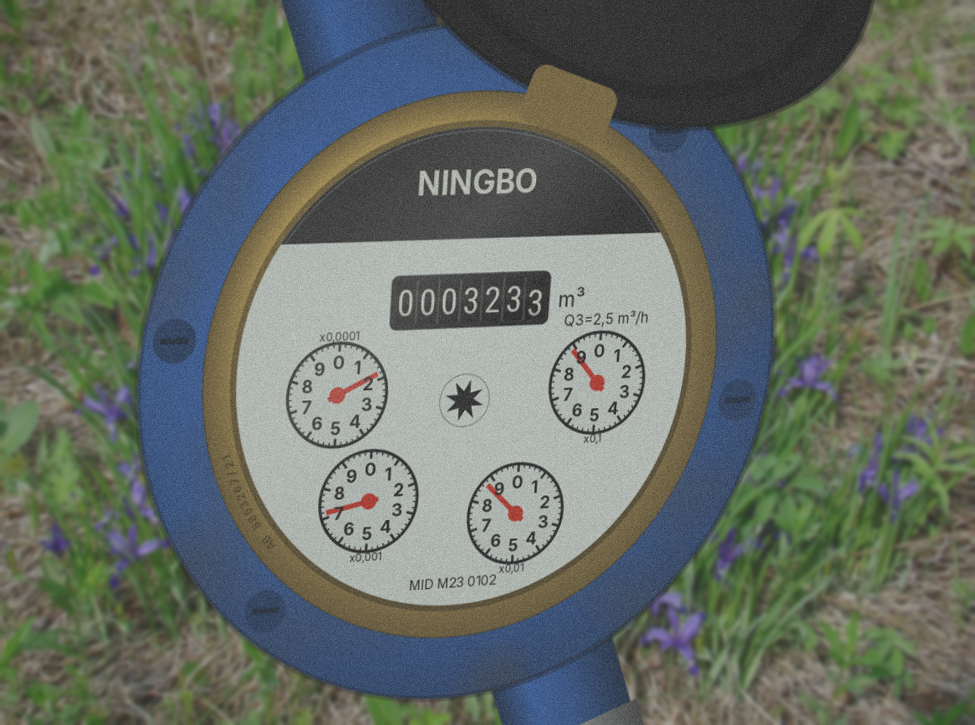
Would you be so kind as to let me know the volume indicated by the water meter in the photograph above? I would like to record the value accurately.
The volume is 3232.8871 m³
